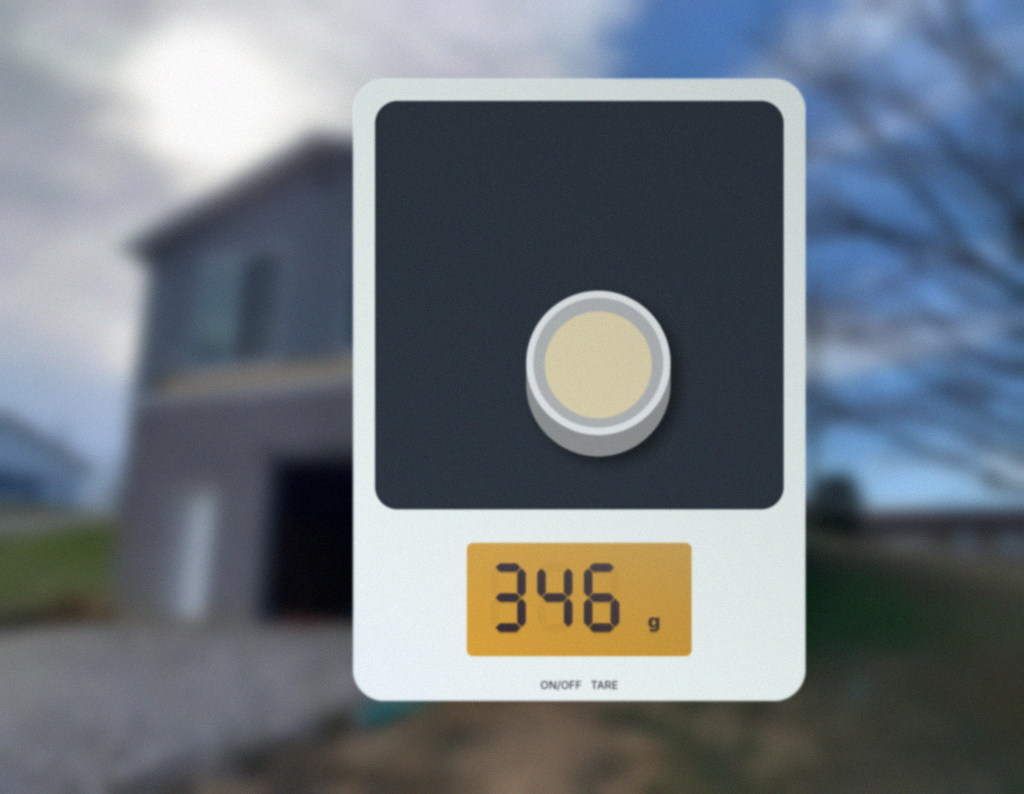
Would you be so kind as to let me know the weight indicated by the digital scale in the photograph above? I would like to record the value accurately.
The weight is 346 g
